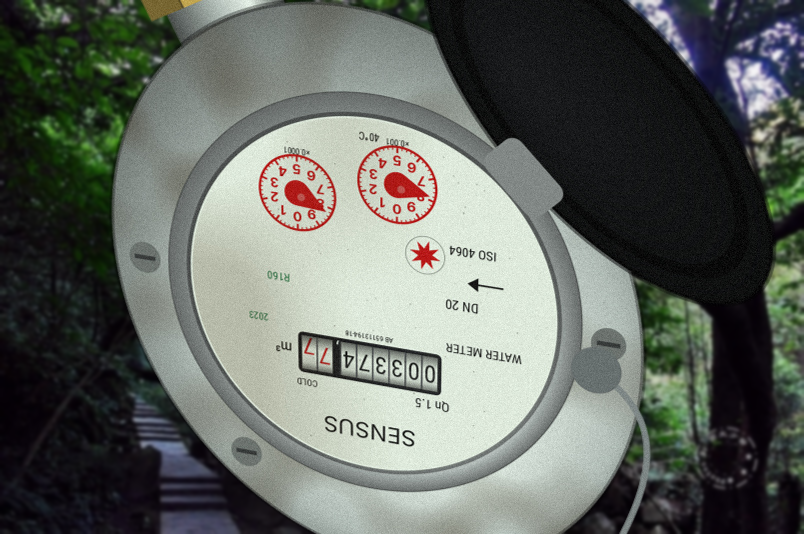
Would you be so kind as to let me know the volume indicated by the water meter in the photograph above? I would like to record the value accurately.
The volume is 3374.7678 m³
